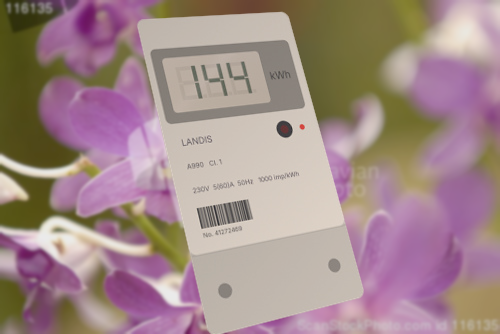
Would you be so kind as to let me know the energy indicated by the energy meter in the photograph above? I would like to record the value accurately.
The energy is 144 kWh
